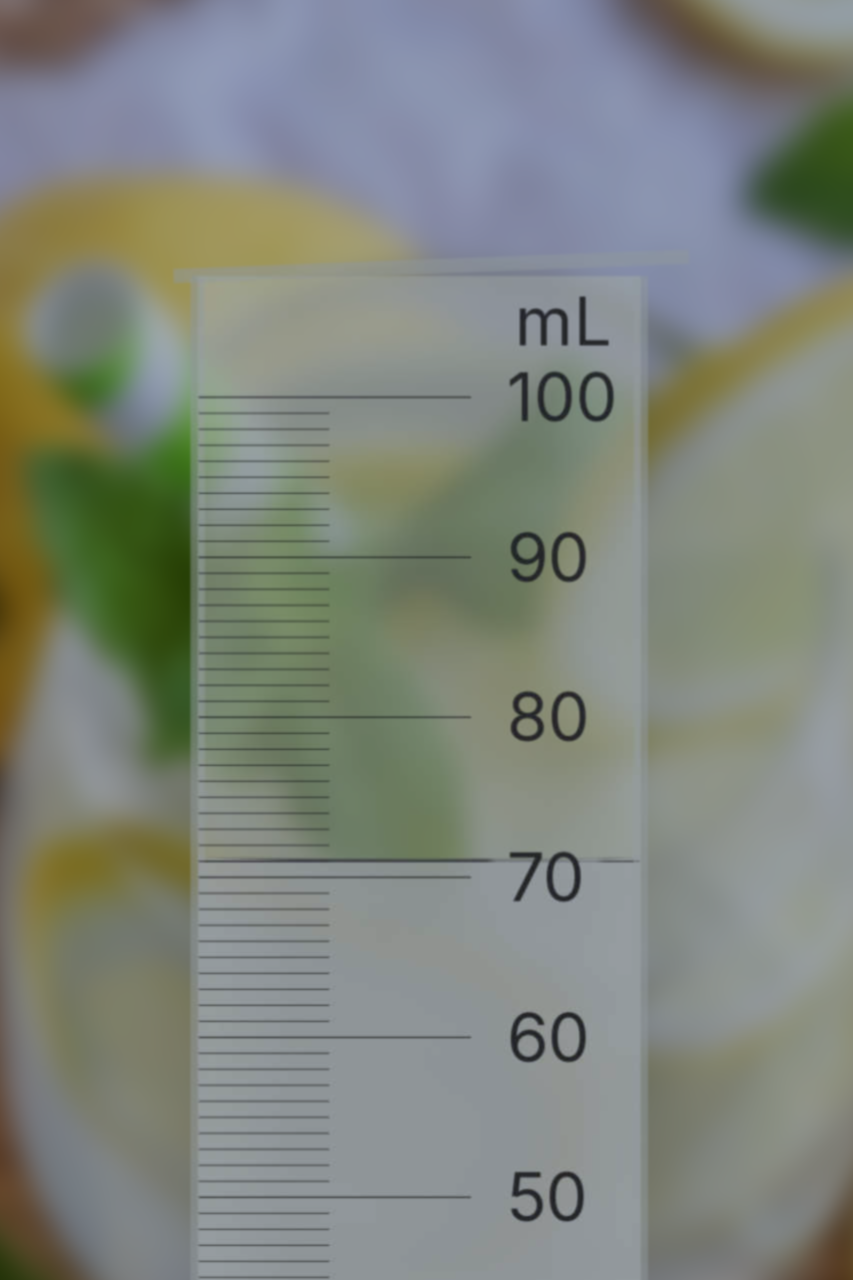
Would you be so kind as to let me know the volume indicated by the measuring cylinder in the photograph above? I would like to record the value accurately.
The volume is 71 mL
